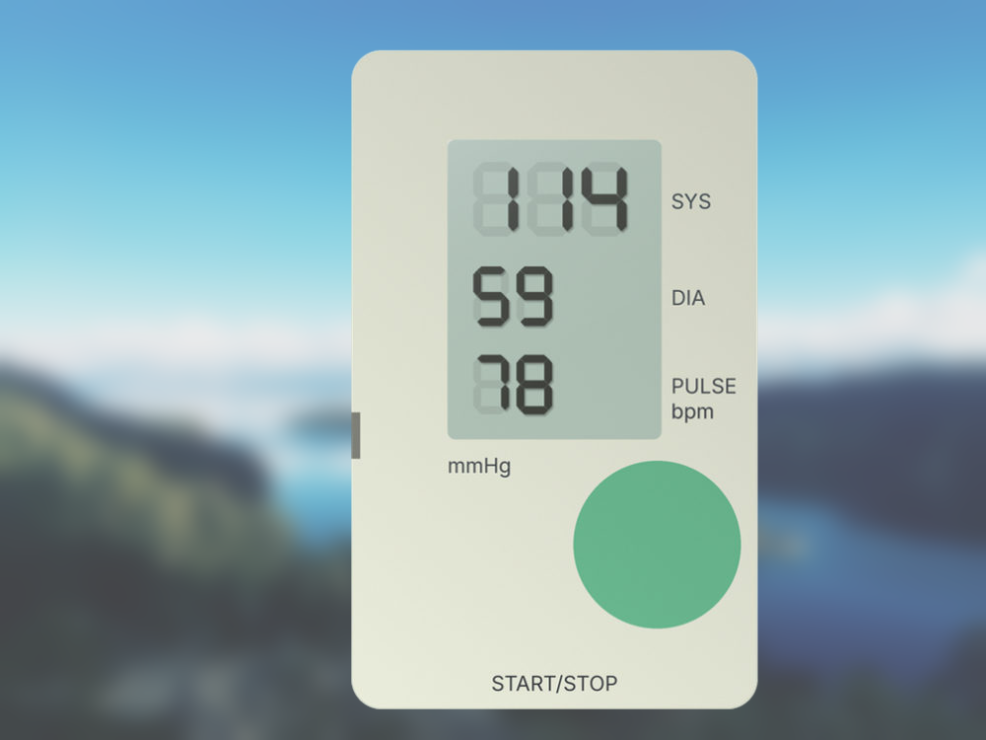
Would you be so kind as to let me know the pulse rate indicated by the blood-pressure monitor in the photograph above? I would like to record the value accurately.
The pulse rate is 78 bpm
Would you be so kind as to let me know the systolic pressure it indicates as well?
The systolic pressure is 114 mmHg
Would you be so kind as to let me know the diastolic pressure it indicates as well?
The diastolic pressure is 59 mmHg
